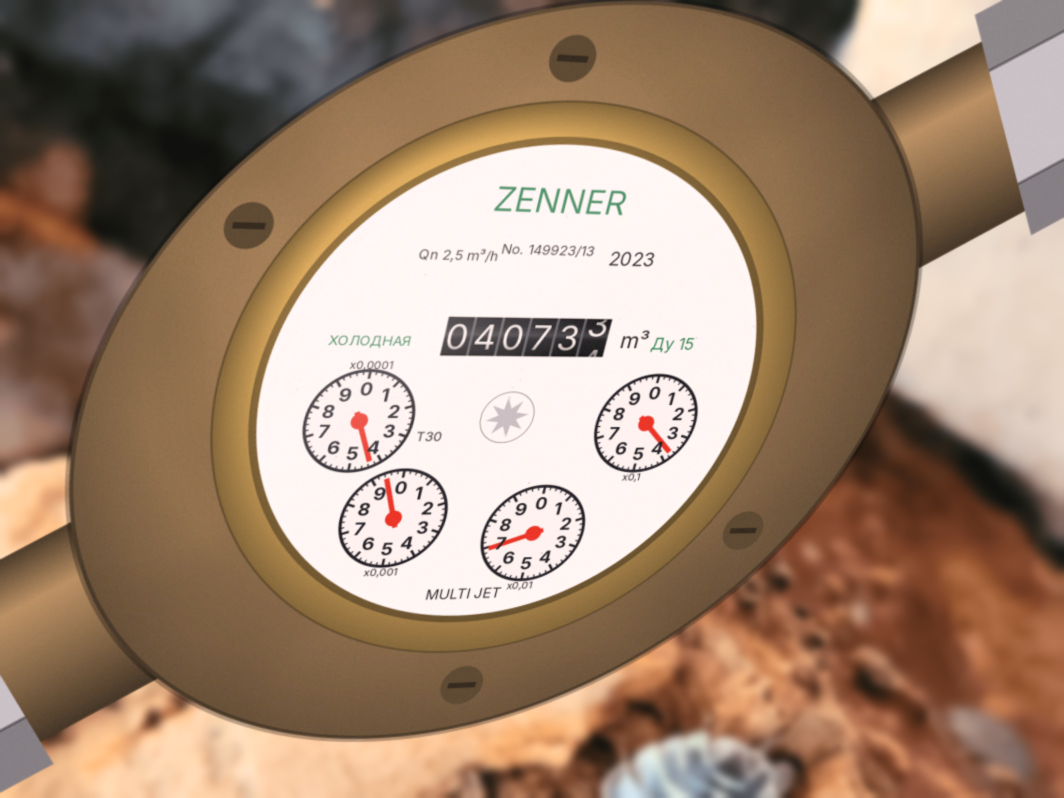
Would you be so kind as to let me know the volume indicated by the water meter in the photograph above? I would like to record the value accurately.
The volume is 40733.3694 m³
